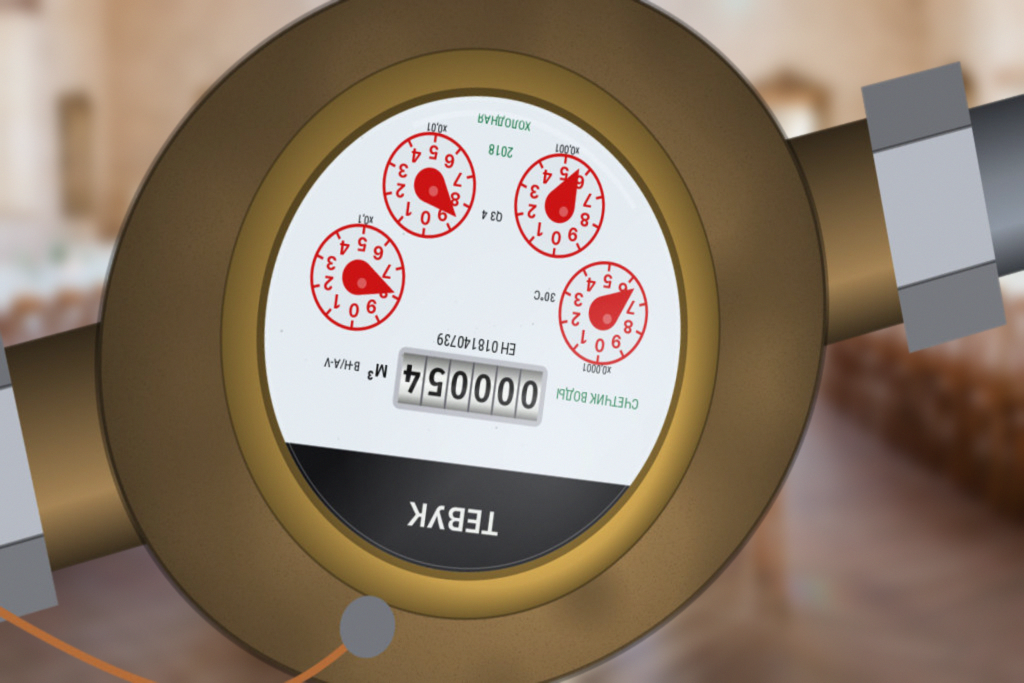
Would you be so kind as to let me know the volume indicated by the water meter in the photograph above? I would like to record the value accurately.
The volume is 54.7856 m³
